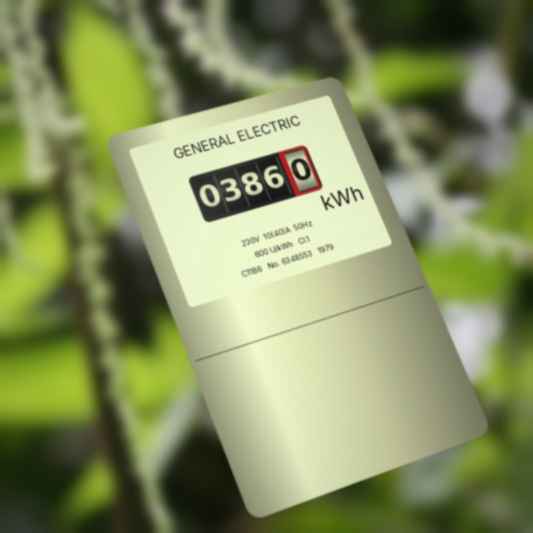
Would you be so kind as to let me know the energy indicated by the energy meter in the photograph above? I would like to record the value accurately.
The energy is 386.0 kWh
